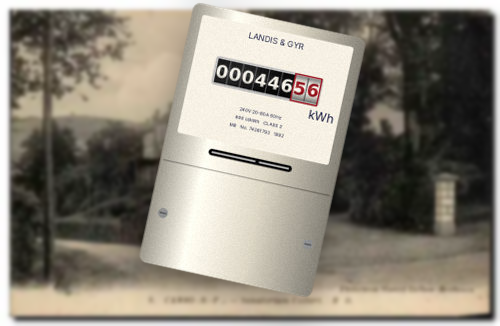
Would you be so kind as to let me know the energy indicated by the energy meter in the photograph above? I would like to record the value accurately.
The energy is 446.56 kWh
